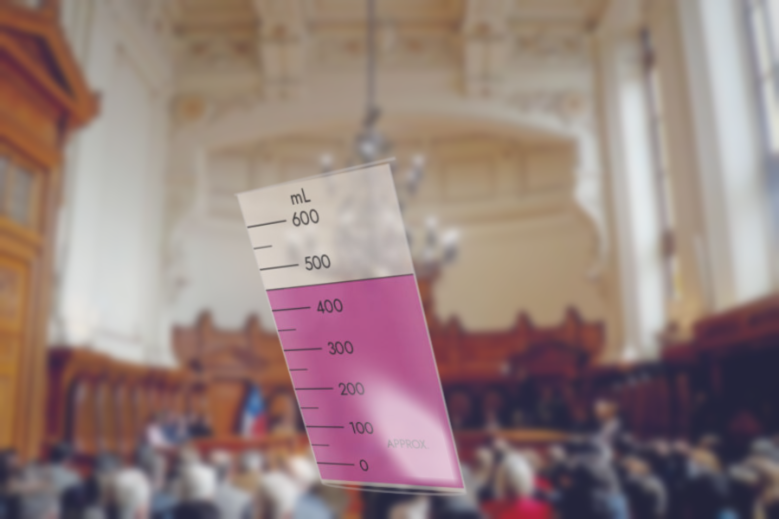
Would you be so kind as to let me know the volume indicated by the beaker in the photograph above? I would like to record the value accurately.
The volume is 450 mL
